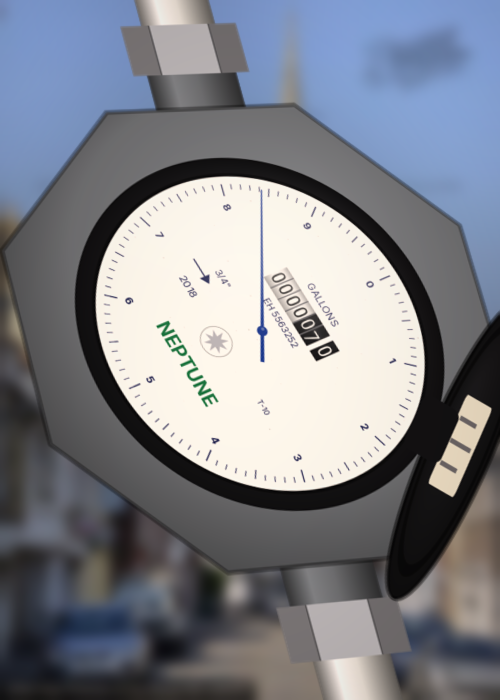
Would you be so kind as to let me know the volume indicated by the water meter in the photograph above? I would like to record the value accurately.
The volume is 68.4 gal
